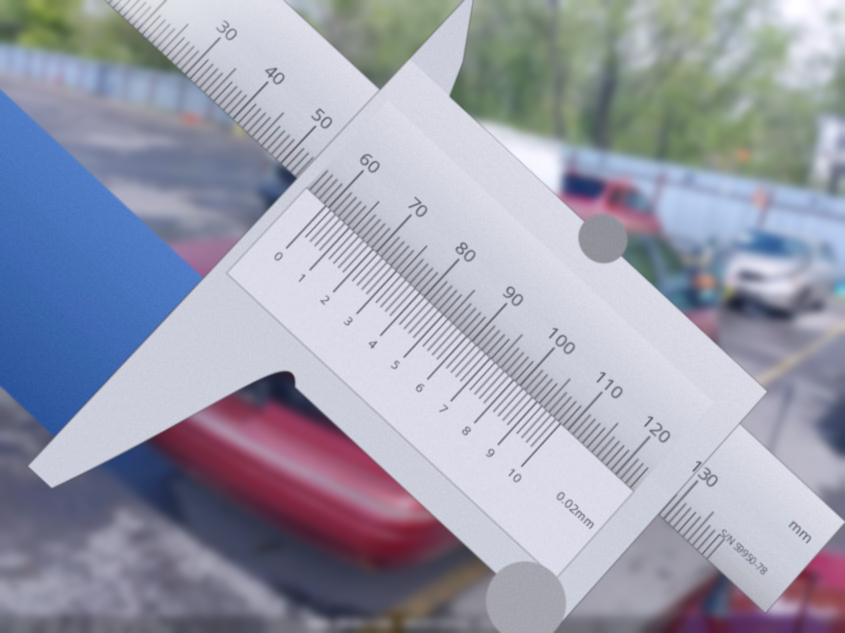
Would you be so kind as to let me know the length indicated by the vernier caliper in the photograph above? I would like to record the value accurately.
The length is 59.5 mm
